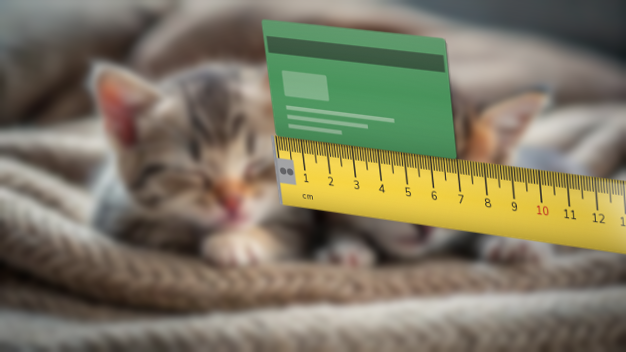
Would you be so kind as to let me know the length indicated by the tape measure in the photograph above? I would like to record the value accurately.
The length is 7 cm
